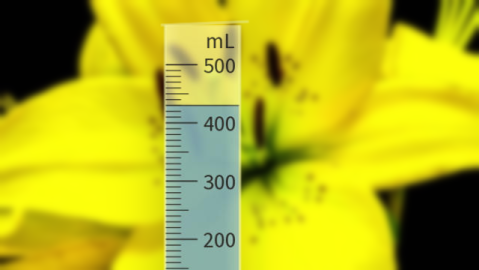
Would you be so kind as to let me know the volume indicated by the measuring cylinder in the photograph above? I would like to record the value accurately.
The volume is 430 mL
